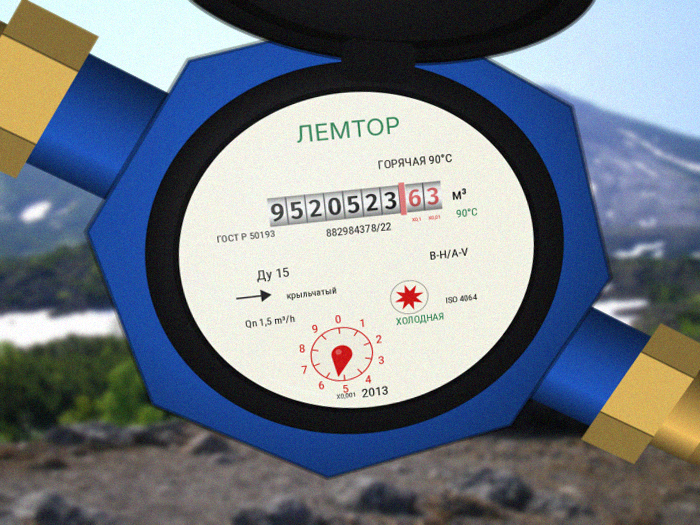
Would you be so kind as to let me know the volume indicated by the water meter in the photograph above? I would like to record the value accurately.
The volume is 9520523.635 m³
